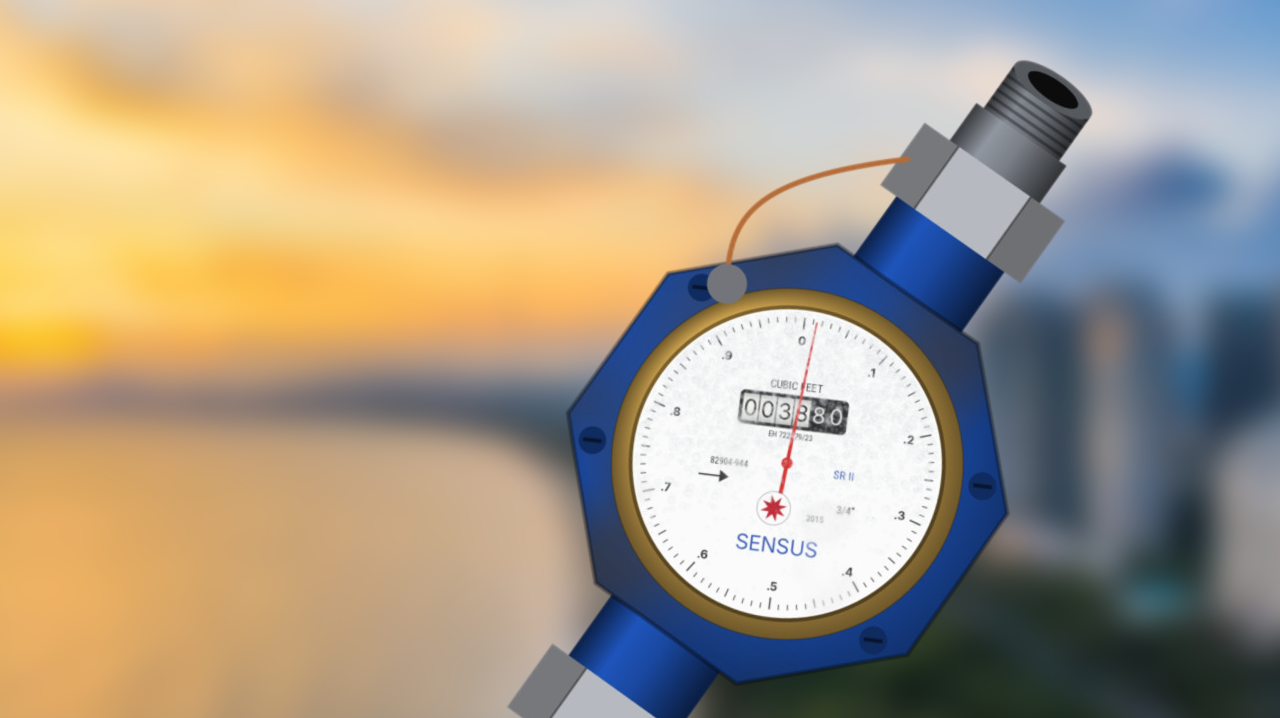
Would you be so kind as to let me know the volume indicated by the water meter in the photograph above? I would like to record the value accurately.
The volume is 3880.01 ft³
